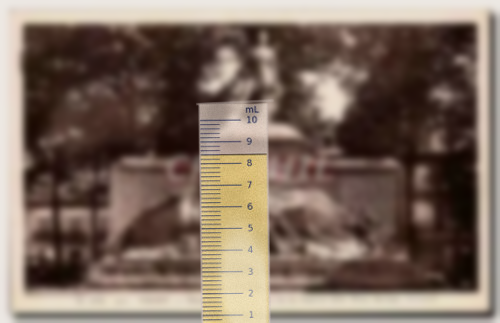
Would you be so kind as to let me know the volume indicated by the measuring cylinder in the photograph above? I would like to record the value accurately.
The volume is 8.4 mL
